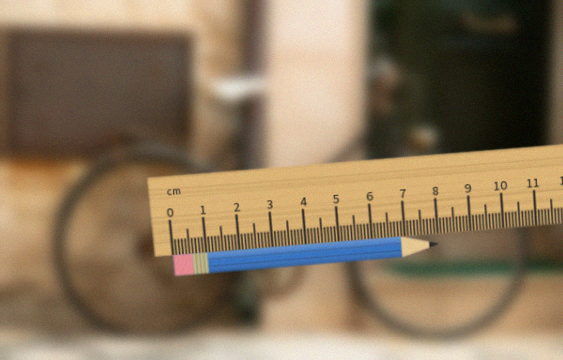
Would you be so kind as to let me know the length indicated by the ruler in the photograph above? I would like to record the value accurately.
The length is 8 cm
